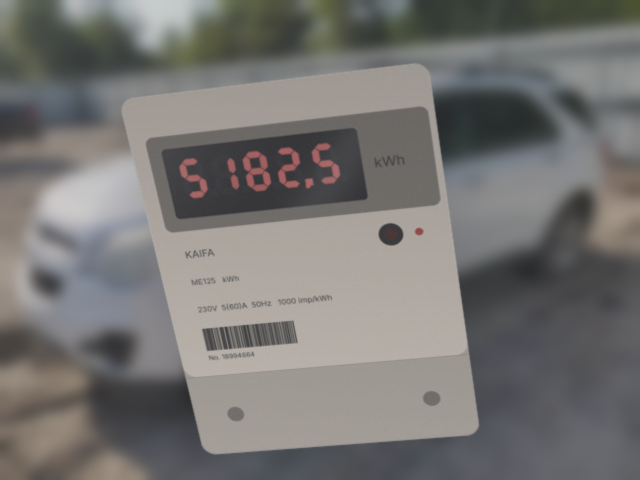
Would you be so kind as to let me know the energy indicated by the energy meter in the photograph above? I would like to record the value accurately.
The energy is 5182.5 kWh
